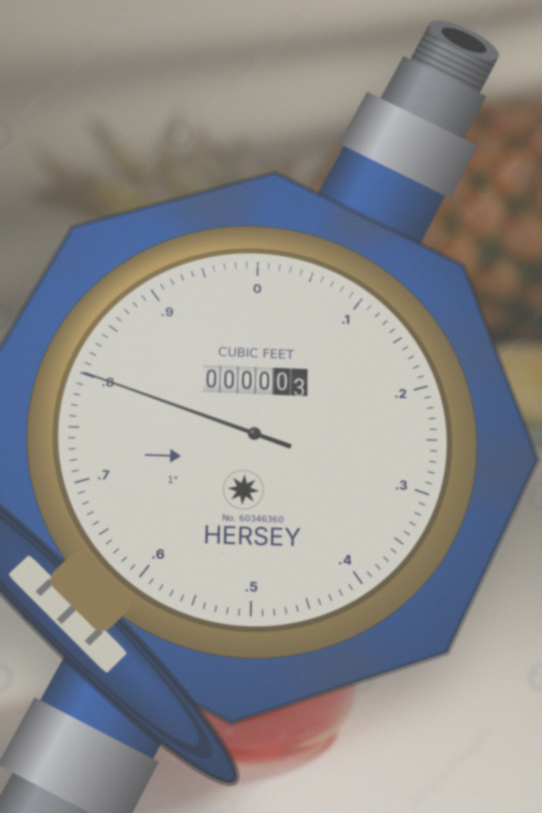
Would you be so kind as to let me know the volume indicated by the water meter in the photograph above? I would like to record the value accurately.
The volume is 2.80 ft³
